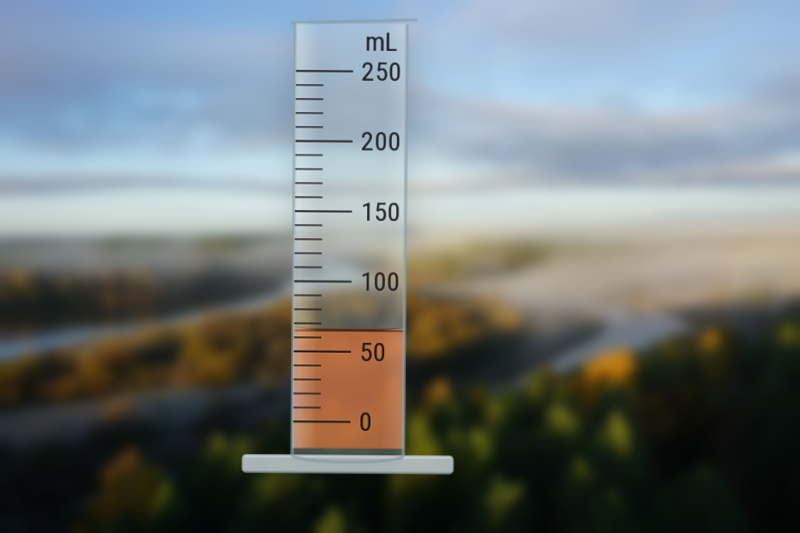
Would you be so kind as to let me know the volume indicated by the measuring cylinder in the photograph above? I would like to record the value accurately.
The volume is 65 mL
